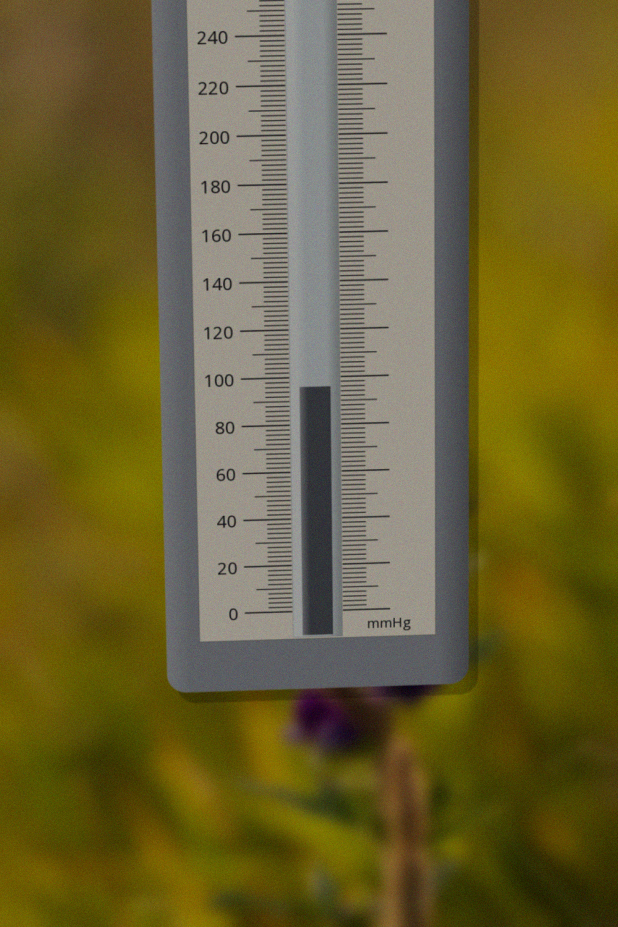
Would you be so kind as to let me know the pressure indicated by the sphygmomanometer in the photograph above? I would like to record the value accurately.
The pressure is 96 mmHg
